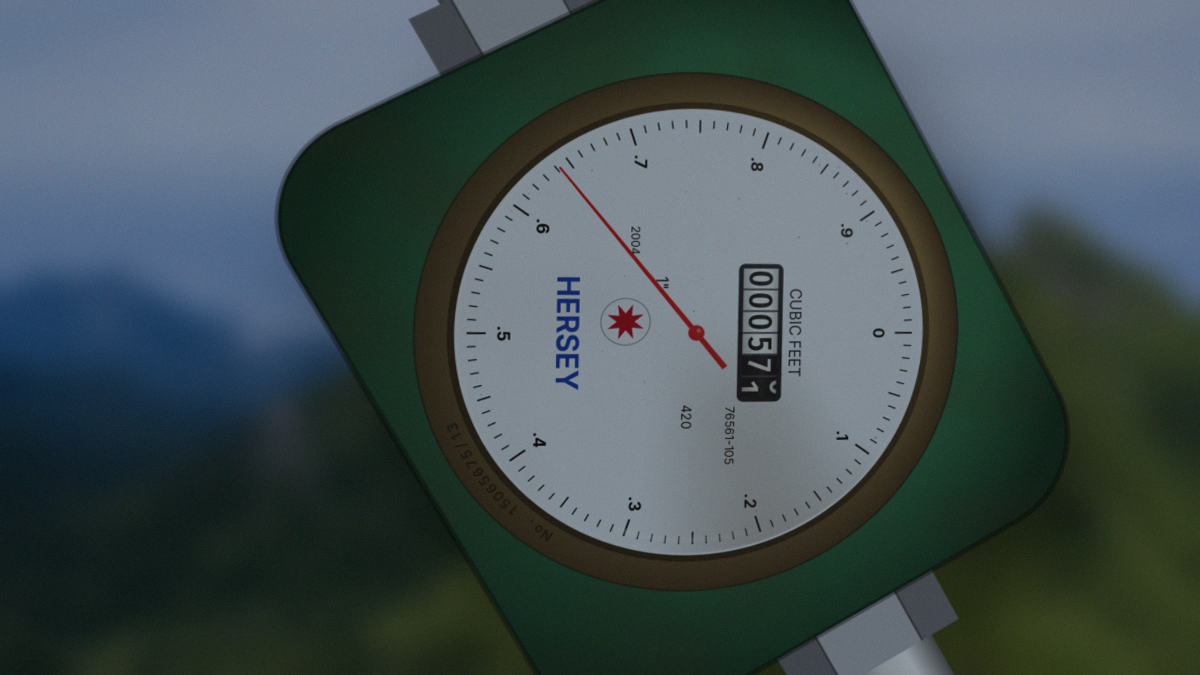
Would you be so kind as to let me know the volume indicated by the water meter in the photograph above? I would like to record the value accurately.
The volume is 570.64 ft³
